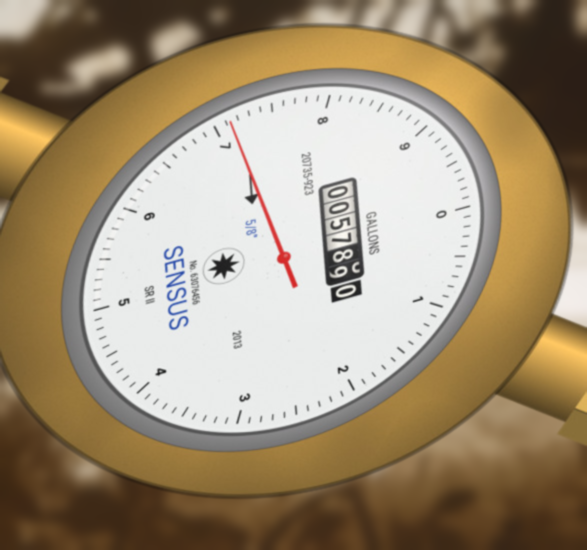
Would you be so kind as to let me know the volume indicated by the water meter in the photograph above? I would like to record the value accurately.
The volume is 57887.1 gal
